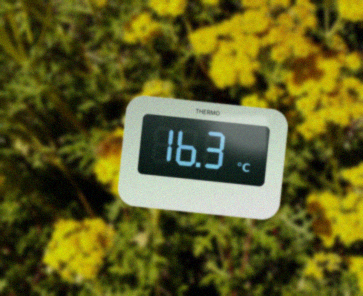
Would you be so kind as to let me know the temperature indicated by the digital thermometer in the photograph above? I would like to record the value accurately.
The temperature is 16.3 °C
